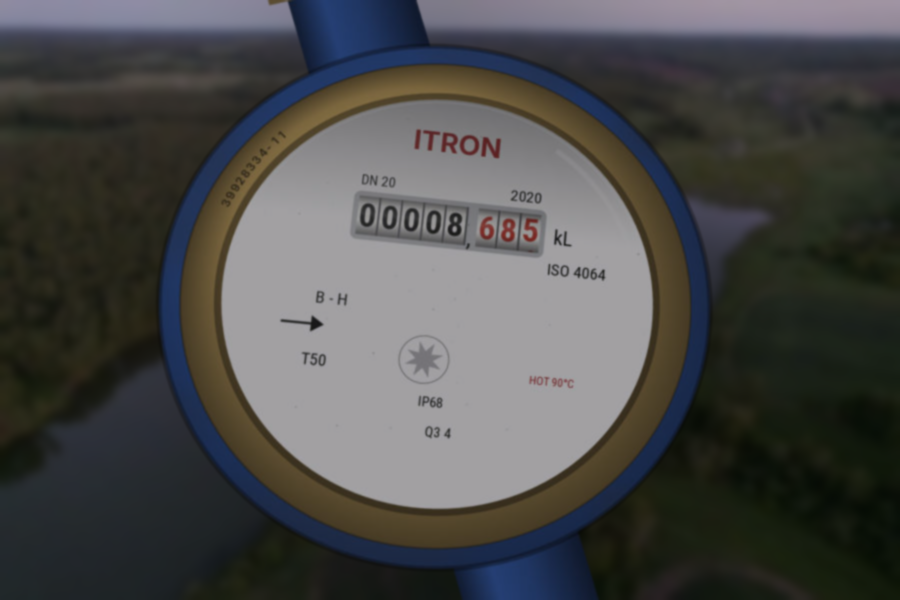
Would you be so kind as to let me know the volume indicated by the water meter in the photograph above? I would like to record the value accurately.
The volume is 8.685 kL
